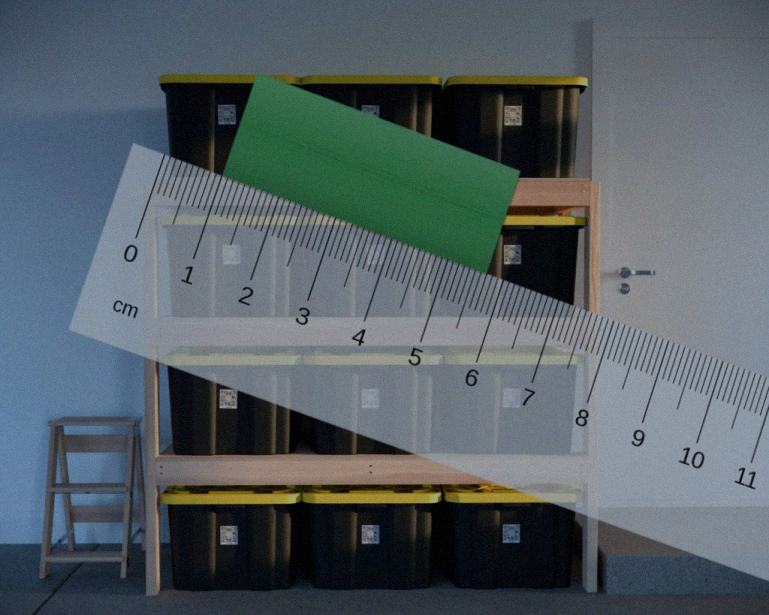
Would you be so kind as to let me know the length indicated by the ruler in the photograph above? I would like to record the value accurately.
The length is 4.7 cm
